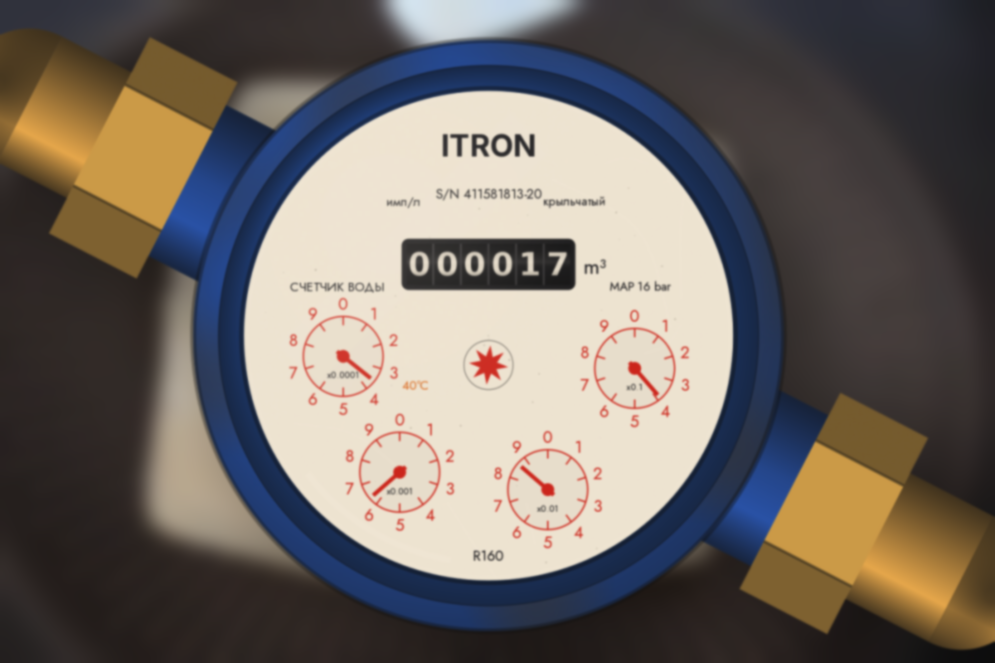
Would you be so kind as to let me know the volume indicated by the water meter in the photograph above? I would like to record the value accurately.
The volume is 17.3863 m³
